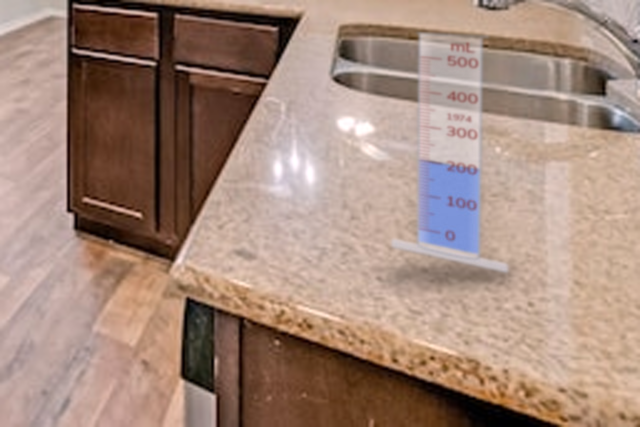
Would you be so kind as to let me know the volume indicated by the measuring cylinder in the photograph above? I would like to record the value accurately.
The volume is 200 mL
